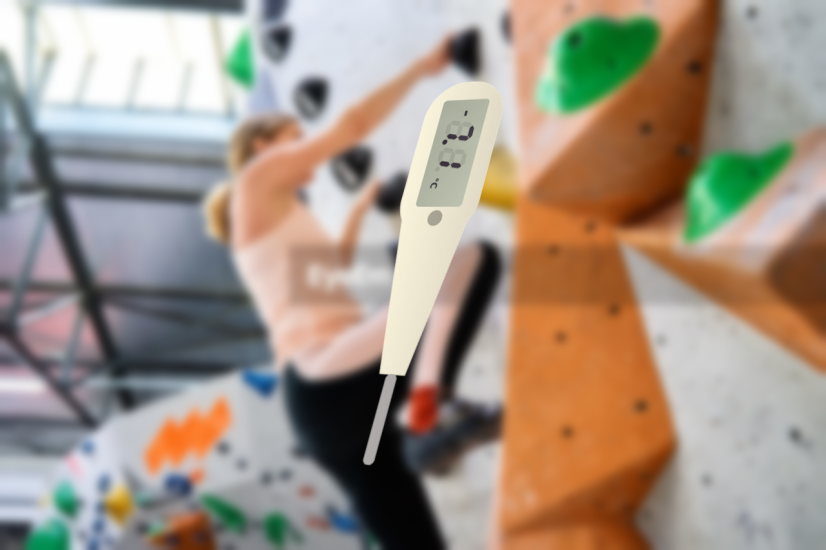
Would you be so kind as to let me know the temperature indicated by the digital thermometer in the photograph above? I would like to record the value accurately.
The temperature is -7.1 °C
